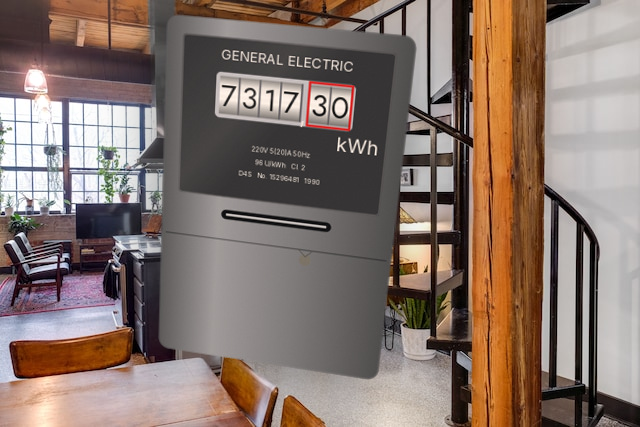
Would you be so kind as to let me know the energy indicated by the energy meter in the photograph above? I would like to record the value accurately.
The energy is 7317.30 kWh
